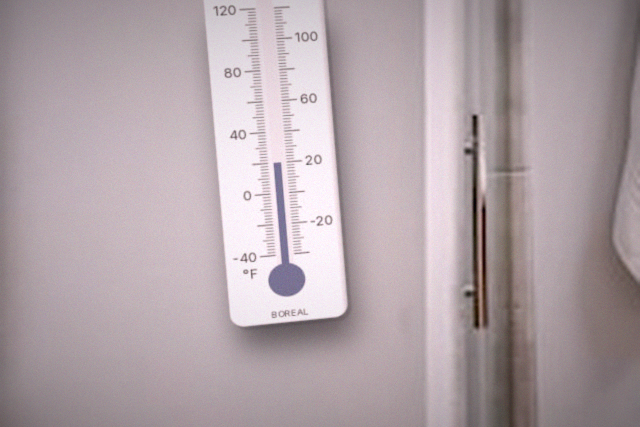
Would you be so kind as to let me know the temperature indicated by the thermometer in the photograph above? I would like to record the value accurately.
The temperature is 20 °F
